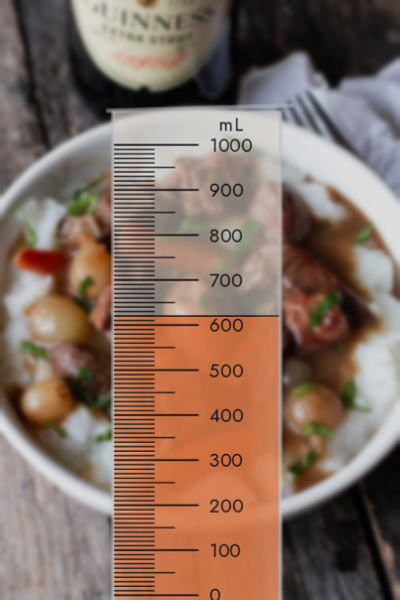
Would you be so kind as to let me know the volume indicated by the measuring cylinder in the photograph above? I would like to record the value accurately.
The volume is 620 mL
